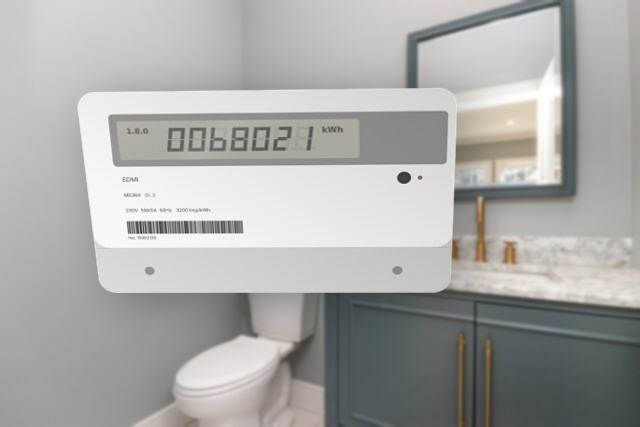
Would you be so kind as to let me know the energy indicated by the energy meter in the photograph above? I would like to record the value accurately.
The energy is 68021 kWh
